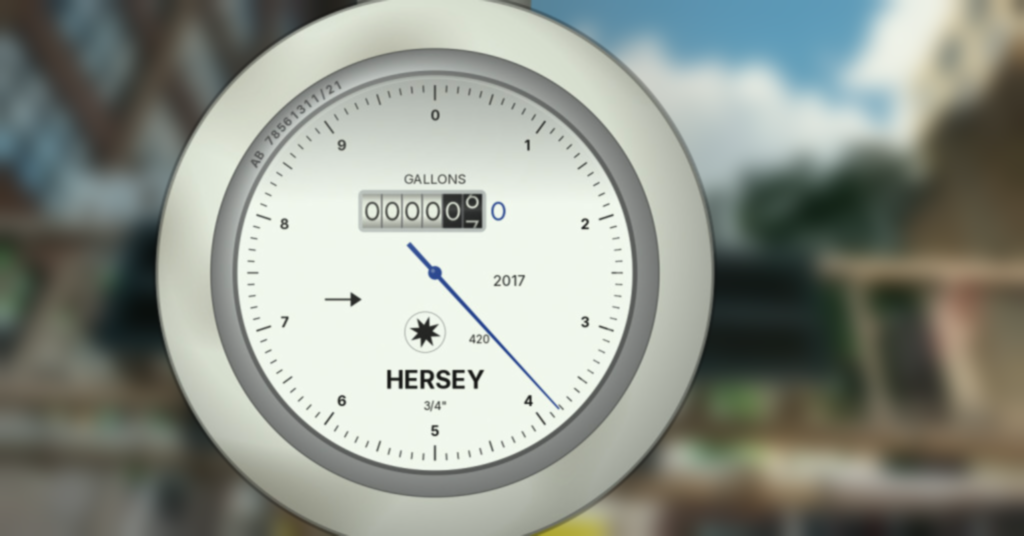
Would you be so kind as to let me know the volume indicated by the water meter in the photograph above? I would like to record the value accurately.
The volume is 63.8 gal
